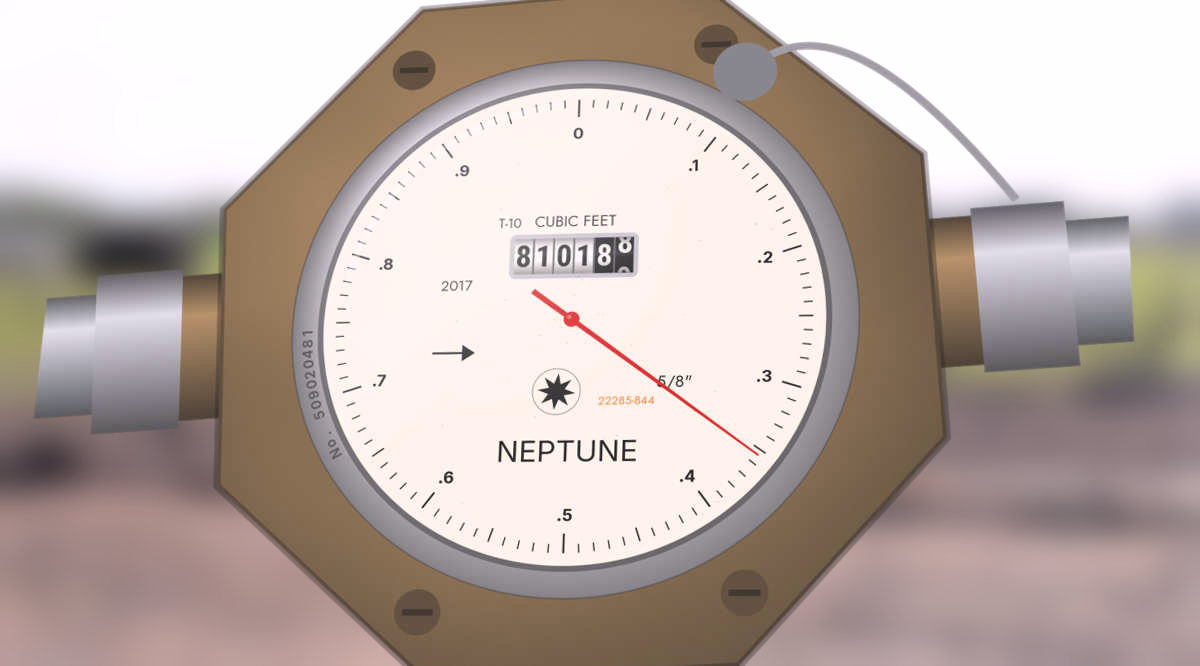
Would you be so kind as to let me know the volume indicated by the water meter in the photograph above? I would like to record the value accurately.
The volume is 810188.35 ft³
